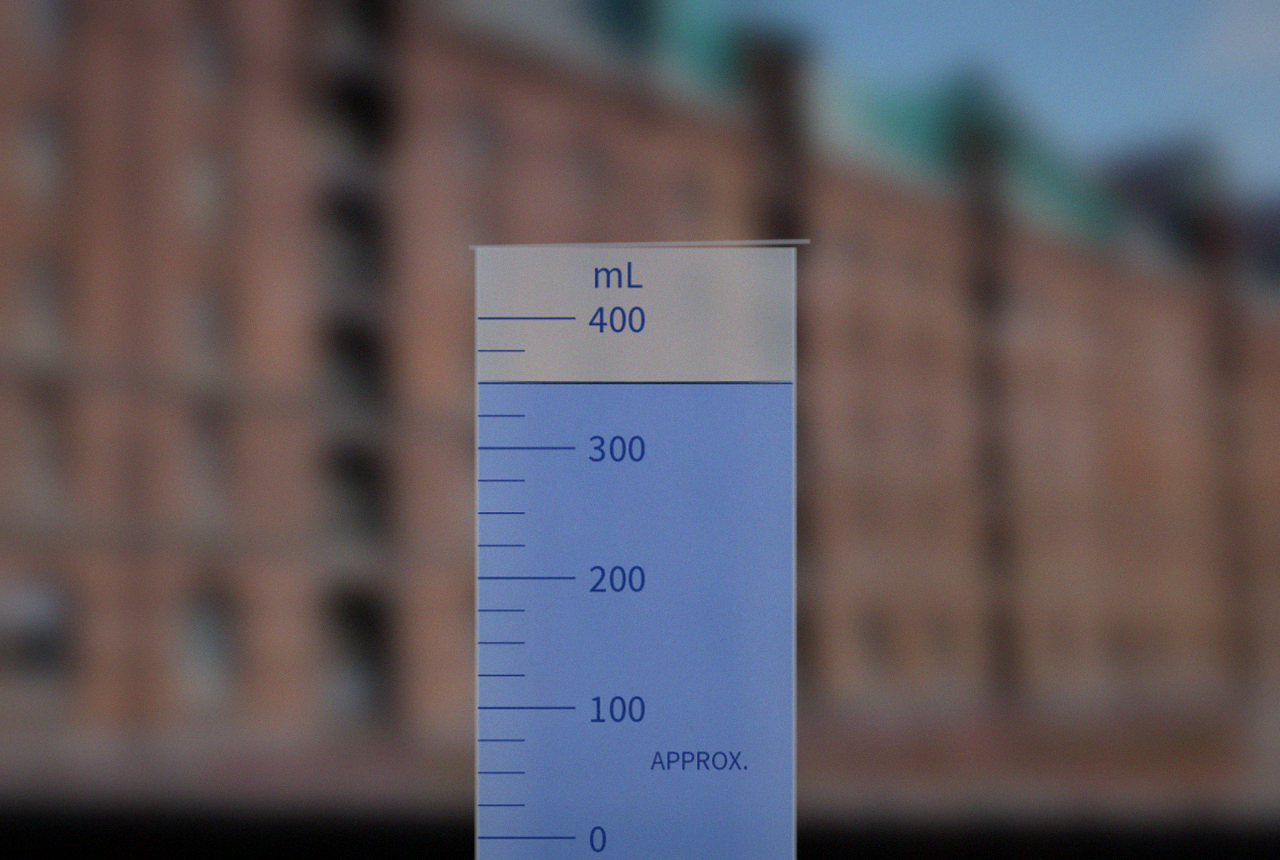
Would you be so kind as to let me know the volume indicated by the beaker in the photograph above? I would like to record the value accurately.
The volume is 350 mL
